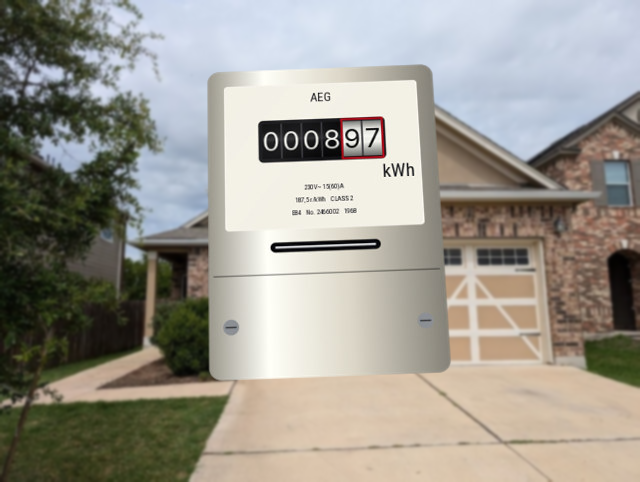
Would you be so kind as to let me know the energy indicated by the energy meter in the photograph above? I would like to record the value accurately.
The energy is 8.97 kWh
